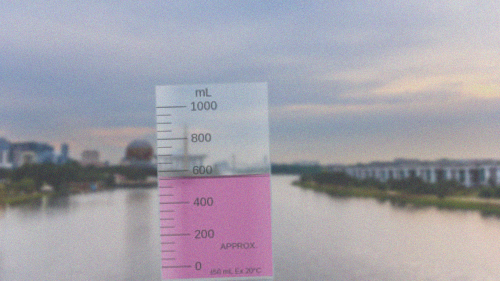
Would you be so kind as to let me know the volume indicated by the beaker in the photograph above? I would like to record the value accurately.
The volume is 550 mL
